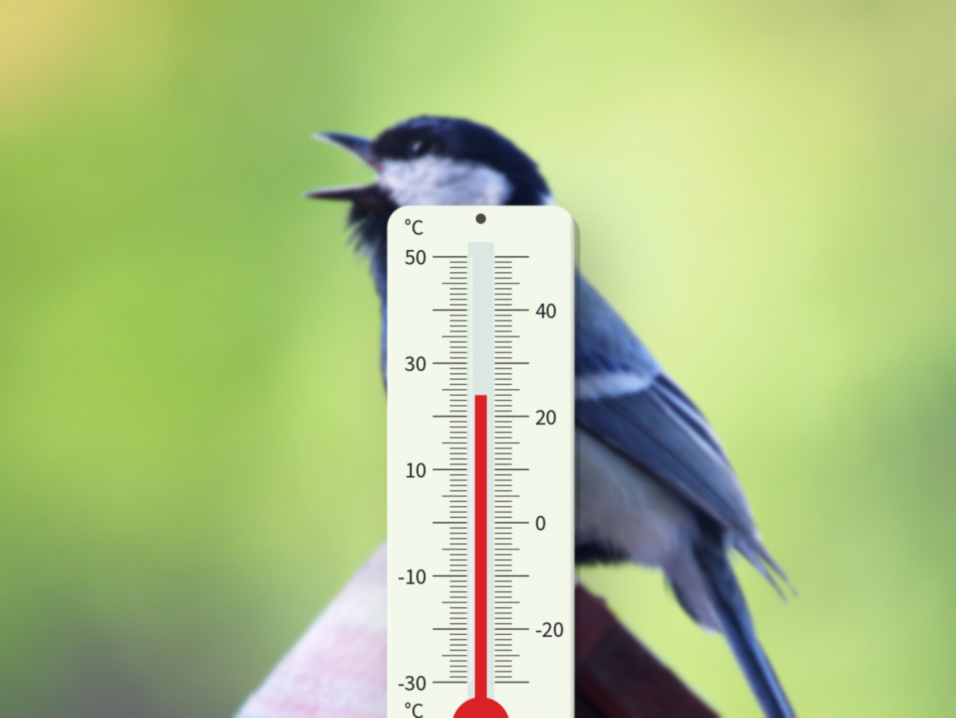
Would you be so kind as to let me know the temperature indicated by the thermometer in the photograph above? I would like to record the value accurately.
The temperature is 24 °C
